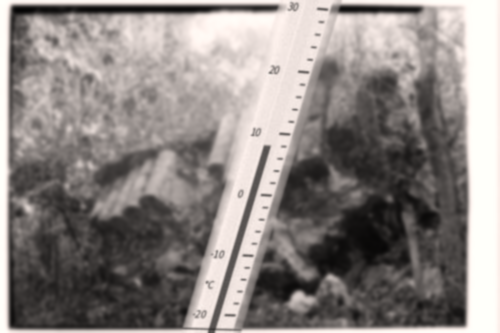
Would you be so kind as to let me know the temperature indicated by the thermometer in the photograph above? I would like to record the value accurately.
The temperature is 8 °C
